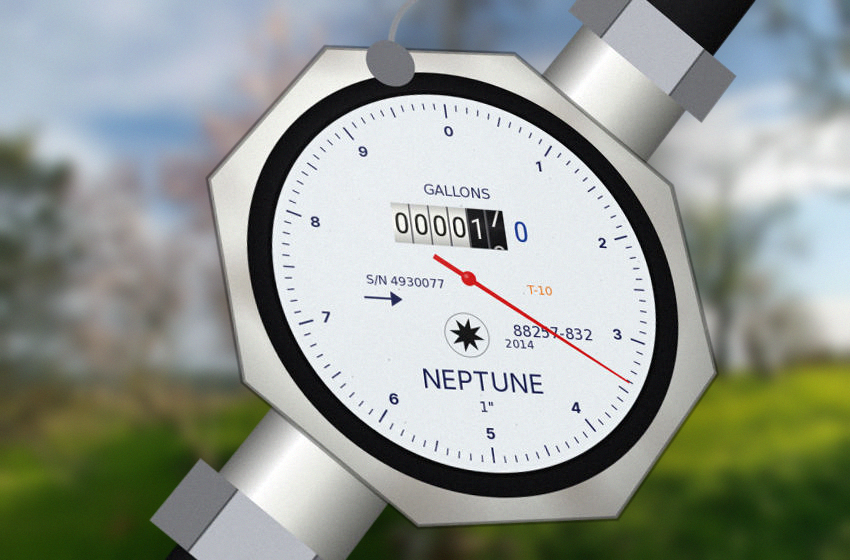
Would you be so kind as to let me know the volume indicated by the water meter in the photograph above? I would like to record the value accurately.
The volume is 173.4 gal
